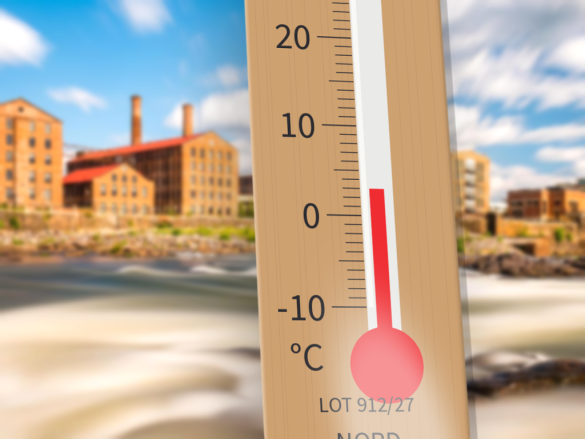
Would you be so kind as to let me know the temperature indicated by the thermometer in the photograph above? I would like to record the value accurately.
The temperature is 3 °C
